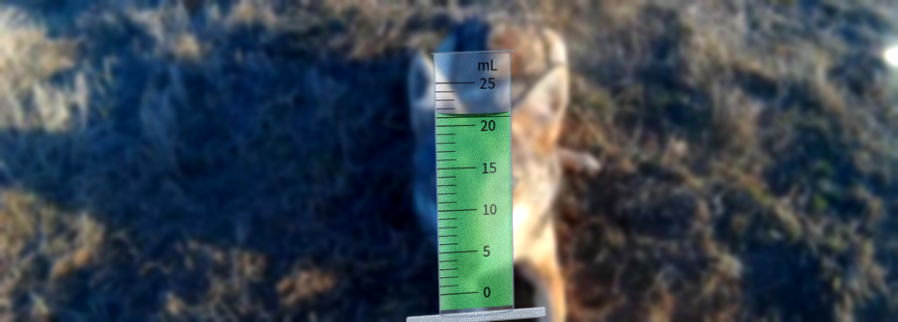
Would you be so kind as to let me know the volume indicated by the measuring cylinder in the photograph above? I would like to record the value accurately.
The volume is 21 mL
